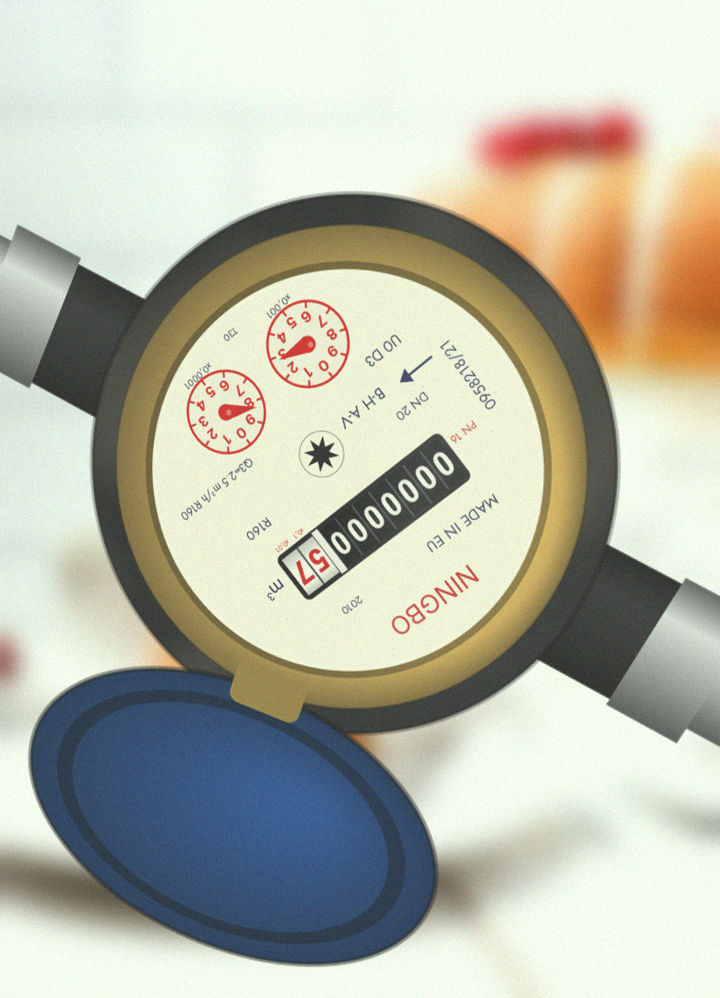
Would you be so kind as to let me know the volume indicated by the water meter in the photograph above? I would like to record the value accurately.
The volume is 0.5728 m³
